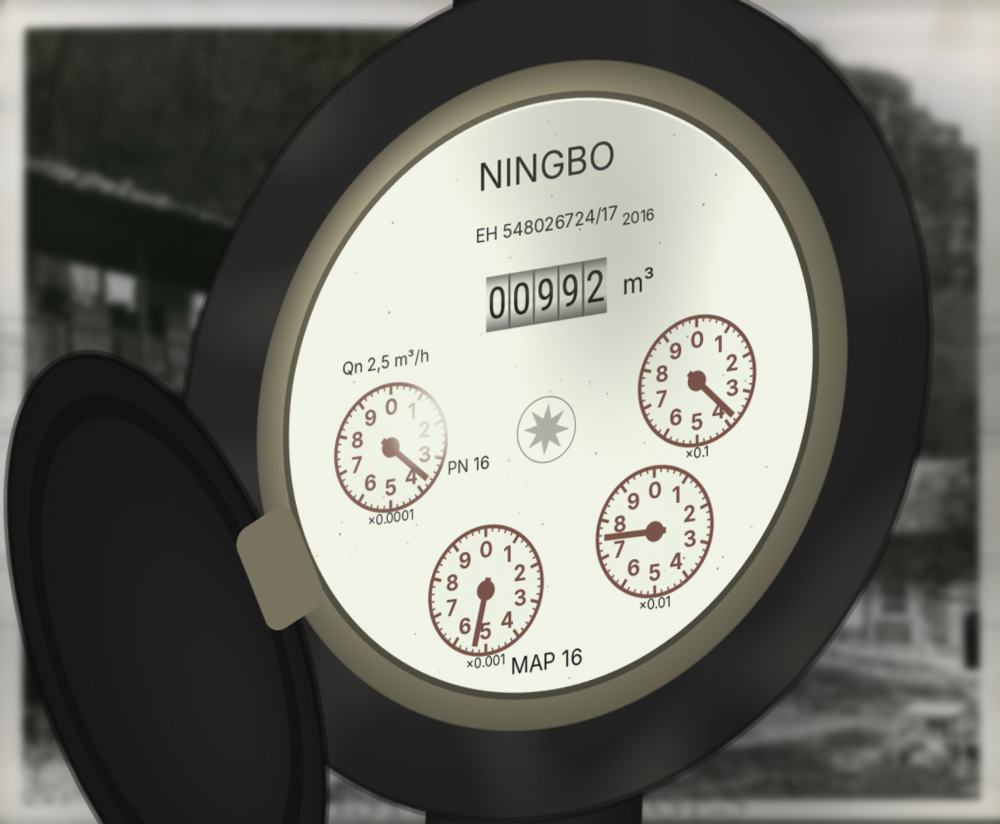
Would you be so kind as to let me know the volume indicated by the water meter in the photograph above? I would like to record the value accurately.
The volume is 992.3753 m³
